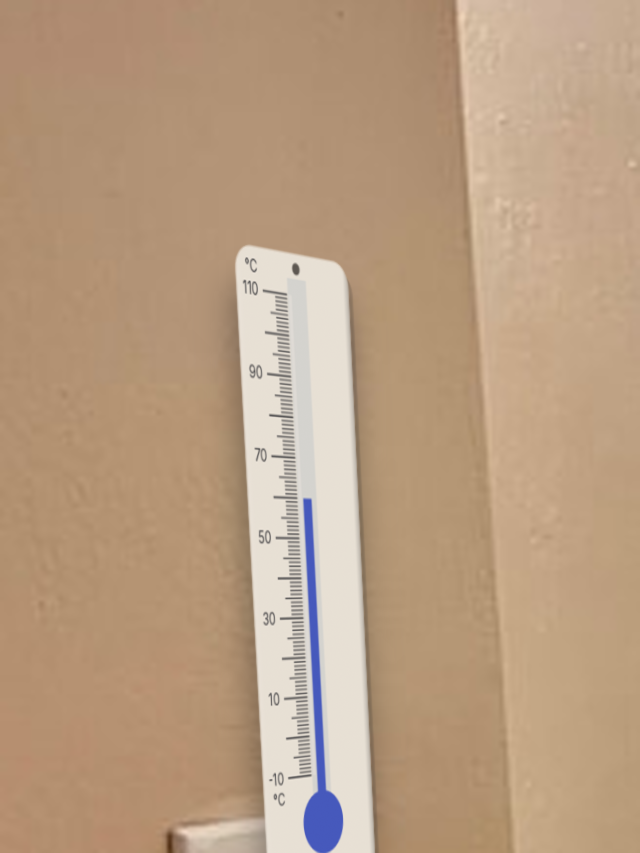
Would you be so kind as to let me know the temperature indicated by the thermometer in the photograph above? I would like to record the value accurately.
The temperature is 60 °C
